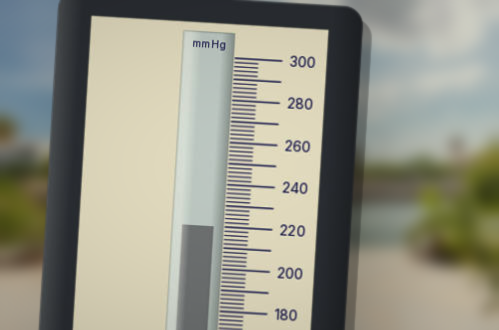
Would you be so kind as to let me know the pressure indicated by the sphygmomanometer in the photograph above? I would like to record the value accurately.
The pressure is 220 mmHg
